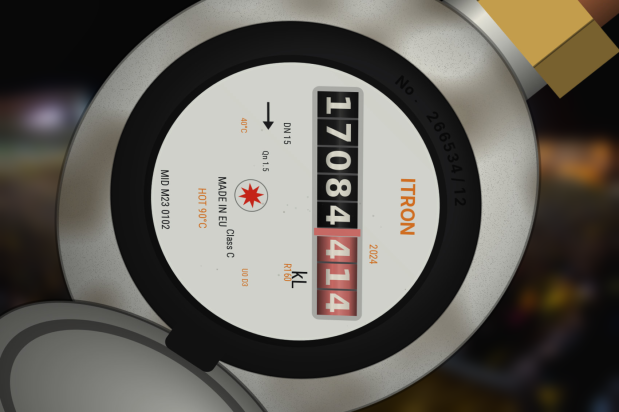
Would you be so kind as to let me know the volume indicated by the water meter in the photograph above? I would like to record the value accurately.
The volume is 17084.414 kL
